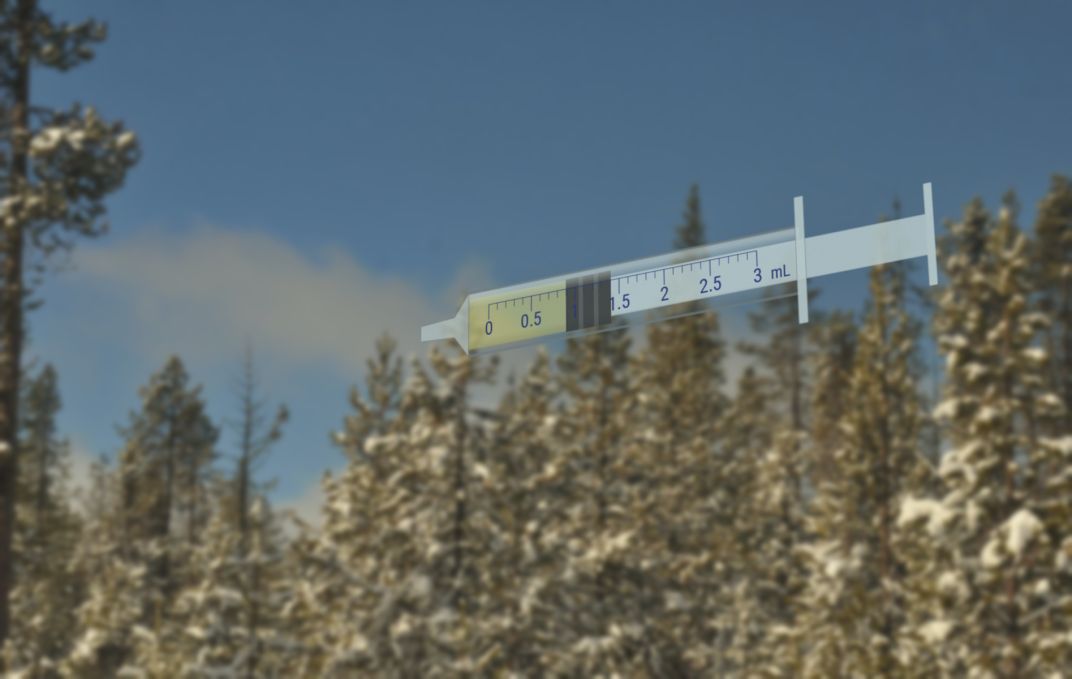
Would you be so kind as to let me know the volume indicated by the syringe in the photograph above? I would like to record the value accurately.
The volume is 0.9 mL
